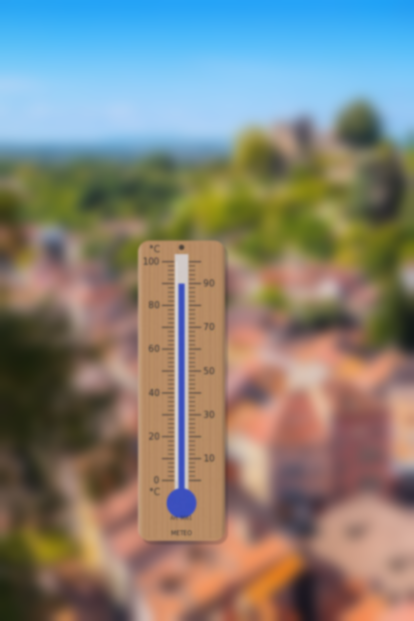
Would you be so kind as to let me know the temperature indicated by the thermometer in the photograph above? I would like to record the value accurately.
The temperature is 90 °C
